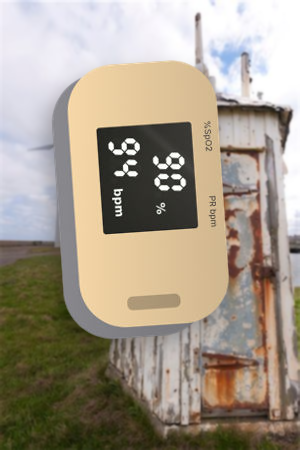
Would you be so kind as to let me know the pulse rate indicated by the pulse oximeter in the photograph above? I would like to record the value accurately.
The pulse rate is 94 bpm
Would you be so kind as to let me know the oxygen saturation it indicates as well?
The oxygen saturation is 90 %
